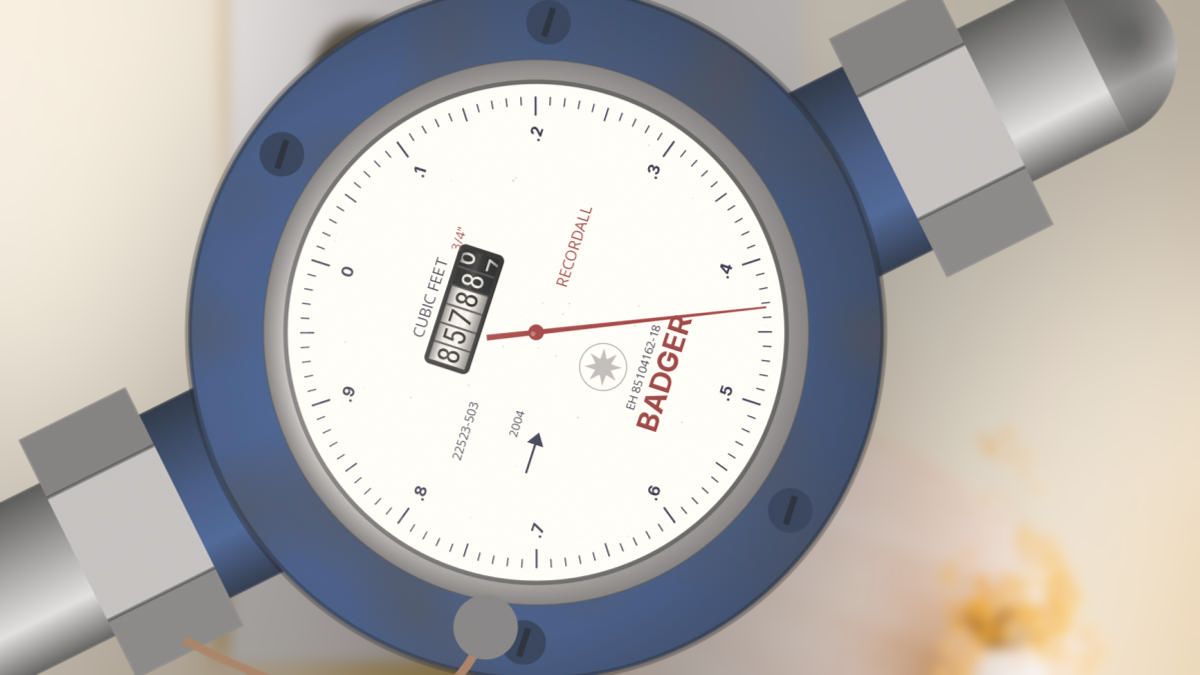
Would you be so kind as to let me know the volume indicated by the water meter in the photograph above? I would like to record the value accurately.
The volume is 857886.43 ft³
